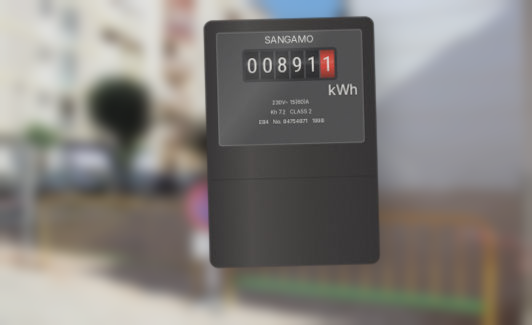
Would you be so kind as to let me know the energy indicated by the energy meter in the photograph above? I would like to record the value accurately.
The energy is 891.1 kWh
